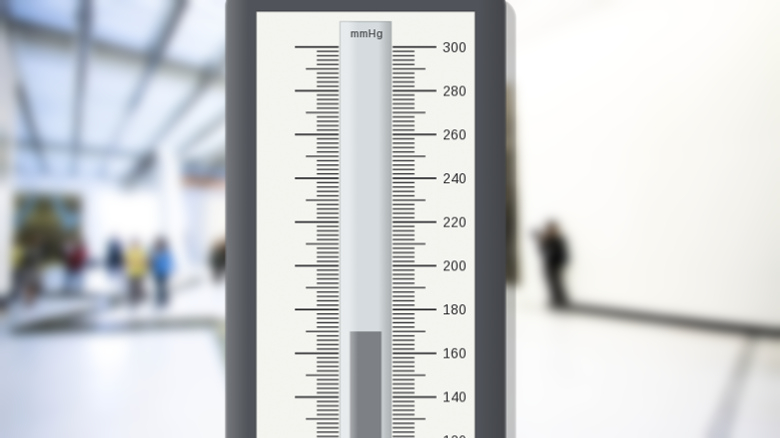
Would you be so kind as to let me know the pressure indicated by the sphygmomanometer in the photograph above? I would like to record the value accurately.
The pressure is 170 mmHg
